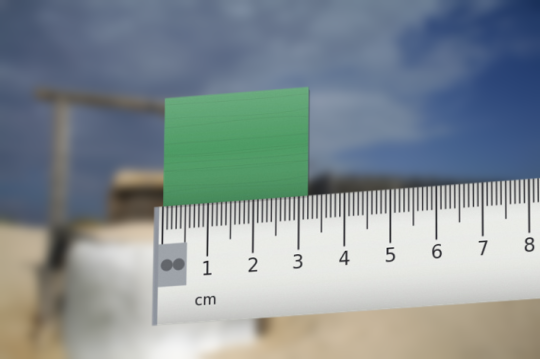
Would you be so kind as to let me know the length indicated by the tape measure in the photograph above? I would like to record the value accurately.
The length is 3.2 cm
